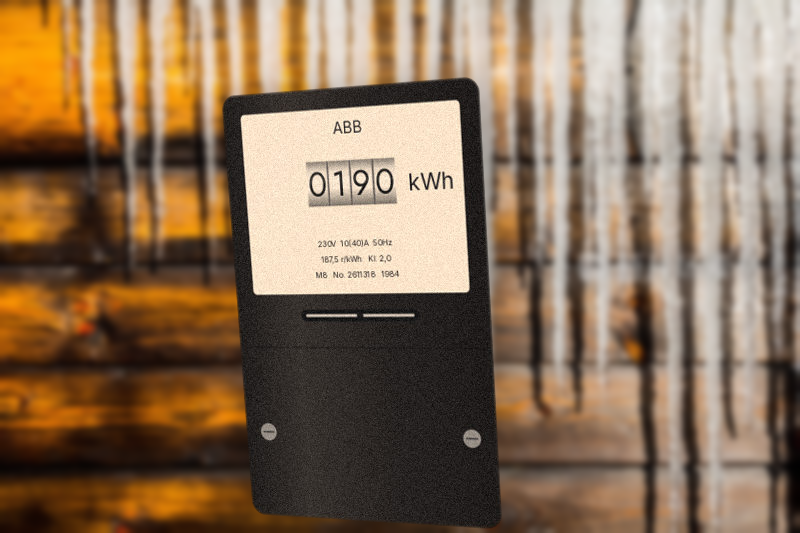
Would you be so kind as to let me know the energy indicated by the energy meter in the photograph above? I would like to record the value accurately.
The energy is 190 kWh
